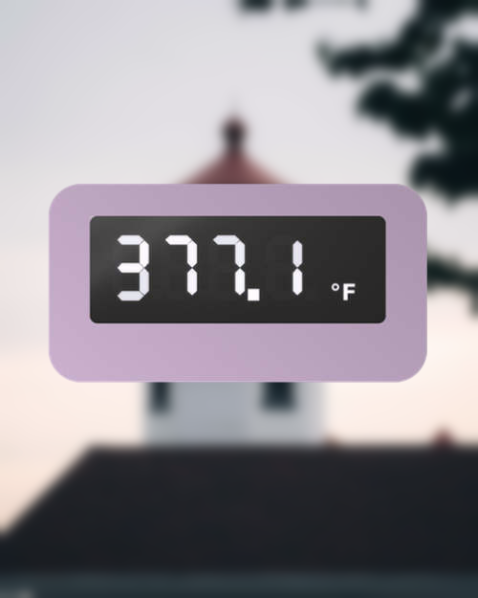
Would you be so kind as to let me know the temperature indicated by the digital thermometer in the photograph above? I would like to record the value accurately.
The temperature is 377.1 °F
